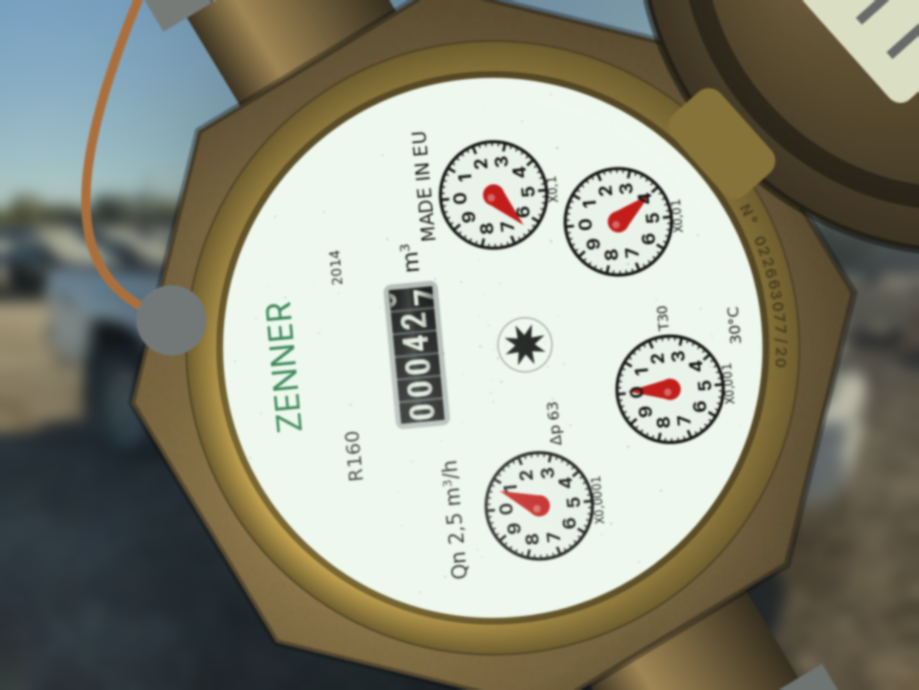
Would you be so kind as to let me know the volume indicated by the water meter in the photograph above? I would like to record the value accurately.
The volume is 426.6400 m³
